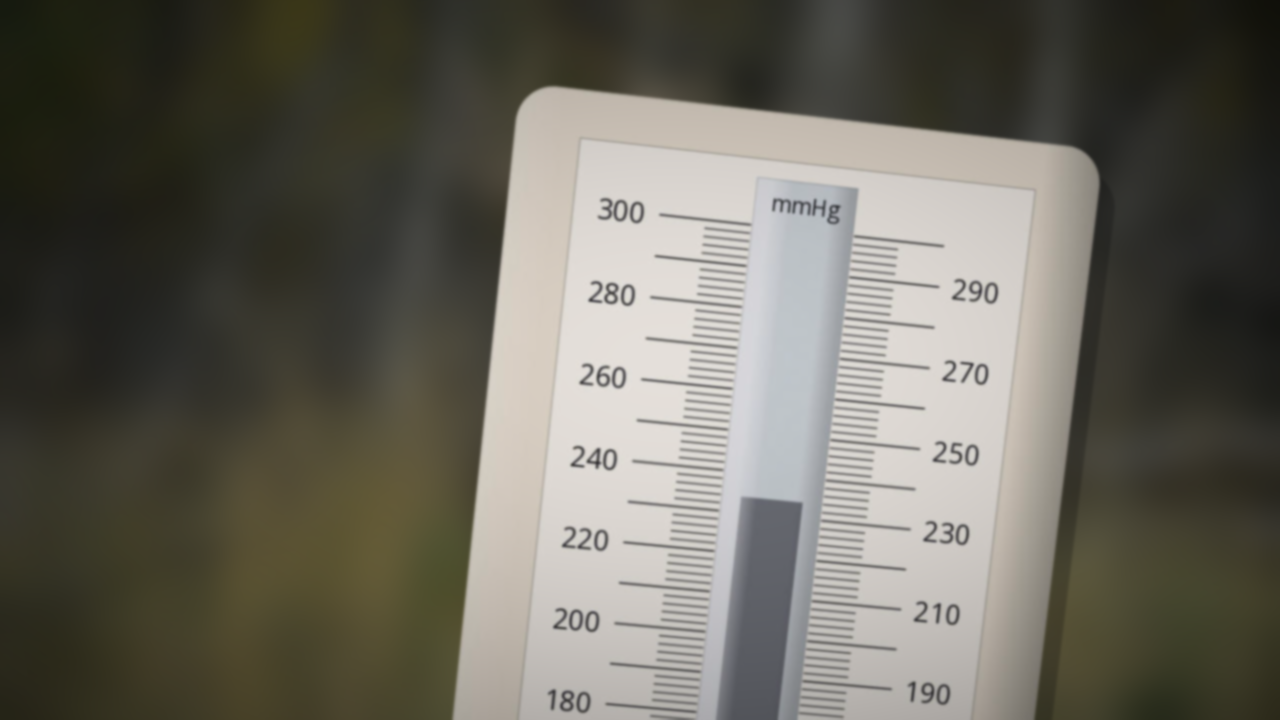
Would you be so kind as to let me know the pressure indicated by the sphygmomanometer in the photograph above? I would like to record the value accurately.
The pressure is 234 mmHg
